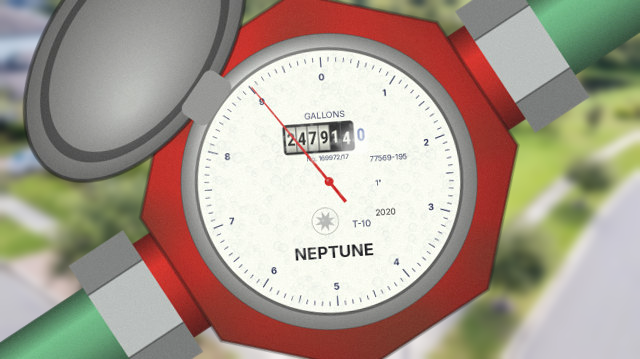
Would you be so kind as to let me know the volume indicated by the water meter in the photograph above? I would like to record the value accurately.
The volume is 2479139.0 gal
